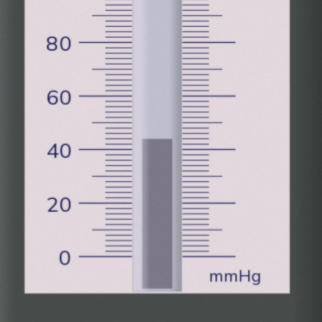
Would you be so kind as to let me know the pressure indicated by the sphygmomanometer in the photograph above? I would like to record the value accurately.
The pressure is 44 mmHg
